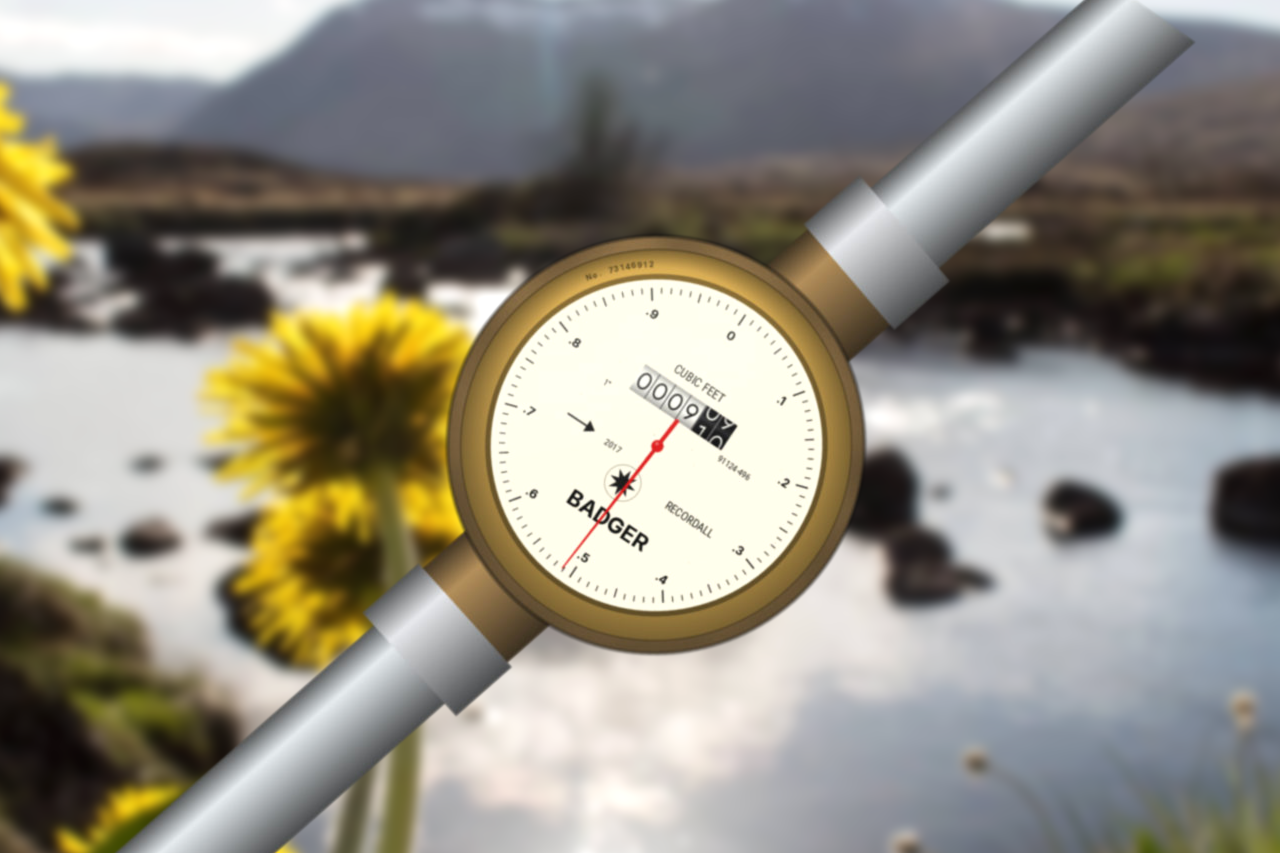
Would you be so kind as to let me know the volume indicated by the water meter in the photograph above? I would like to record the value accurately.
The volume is 909.51 ft³
